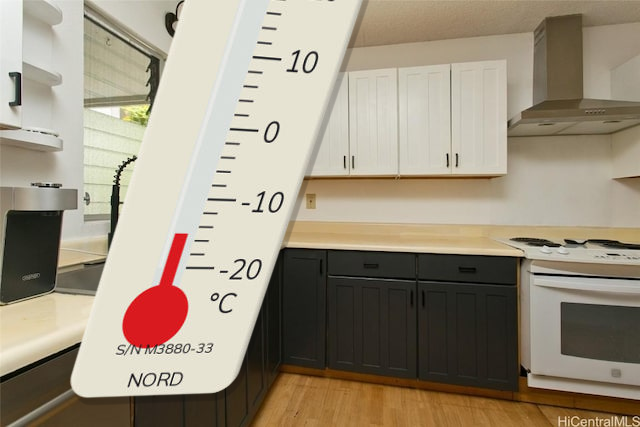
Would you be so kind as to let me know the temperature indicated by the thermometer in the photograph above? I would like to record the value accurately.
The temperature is -15 °C
